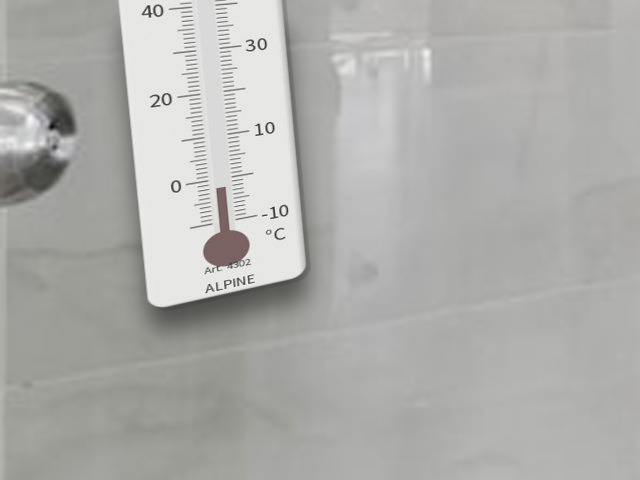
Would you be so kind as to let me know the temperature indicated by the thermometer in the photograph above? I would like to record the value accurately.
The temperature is -2 °C
